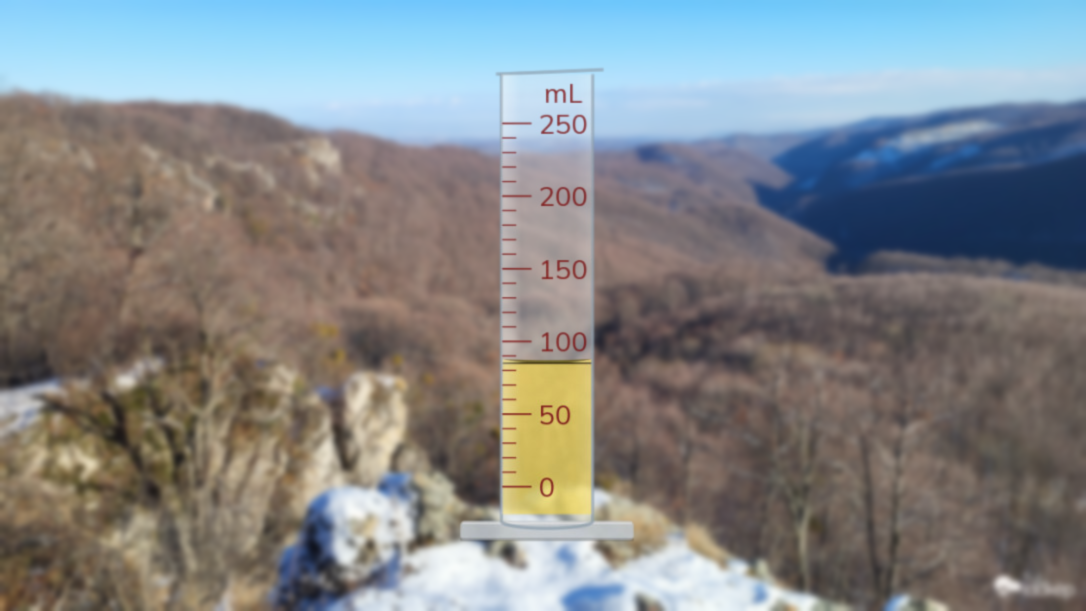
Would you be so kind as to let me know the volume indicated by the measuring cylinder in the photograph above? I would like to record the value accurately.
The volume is 85 mL
